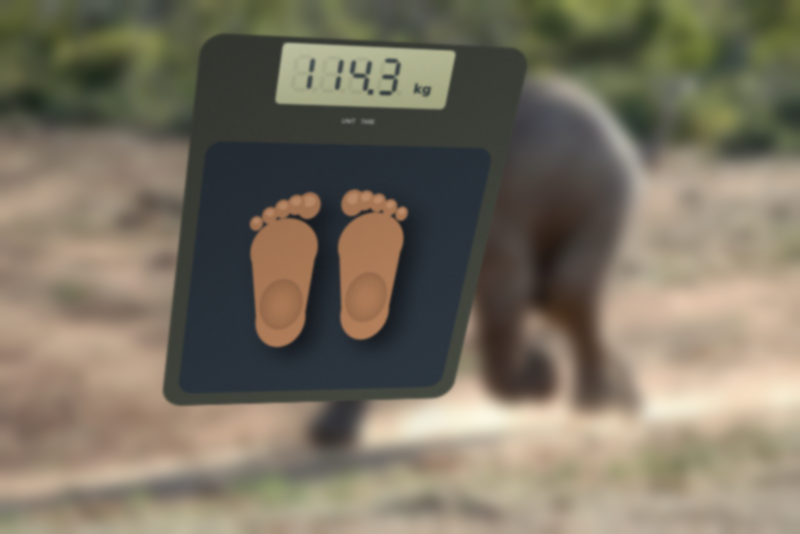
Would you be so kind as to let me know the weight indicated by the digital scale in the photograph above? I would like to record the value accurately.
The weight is 114.3 kg
